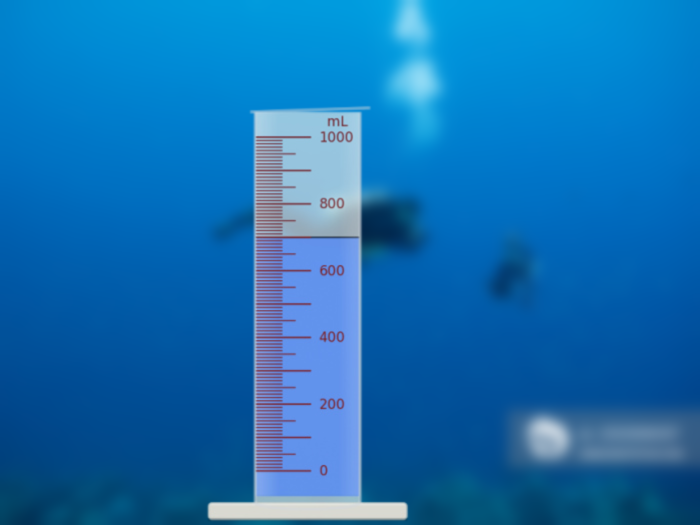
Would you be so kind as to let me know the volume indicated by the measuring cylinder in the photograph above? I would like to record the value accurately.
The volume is 700 mL
